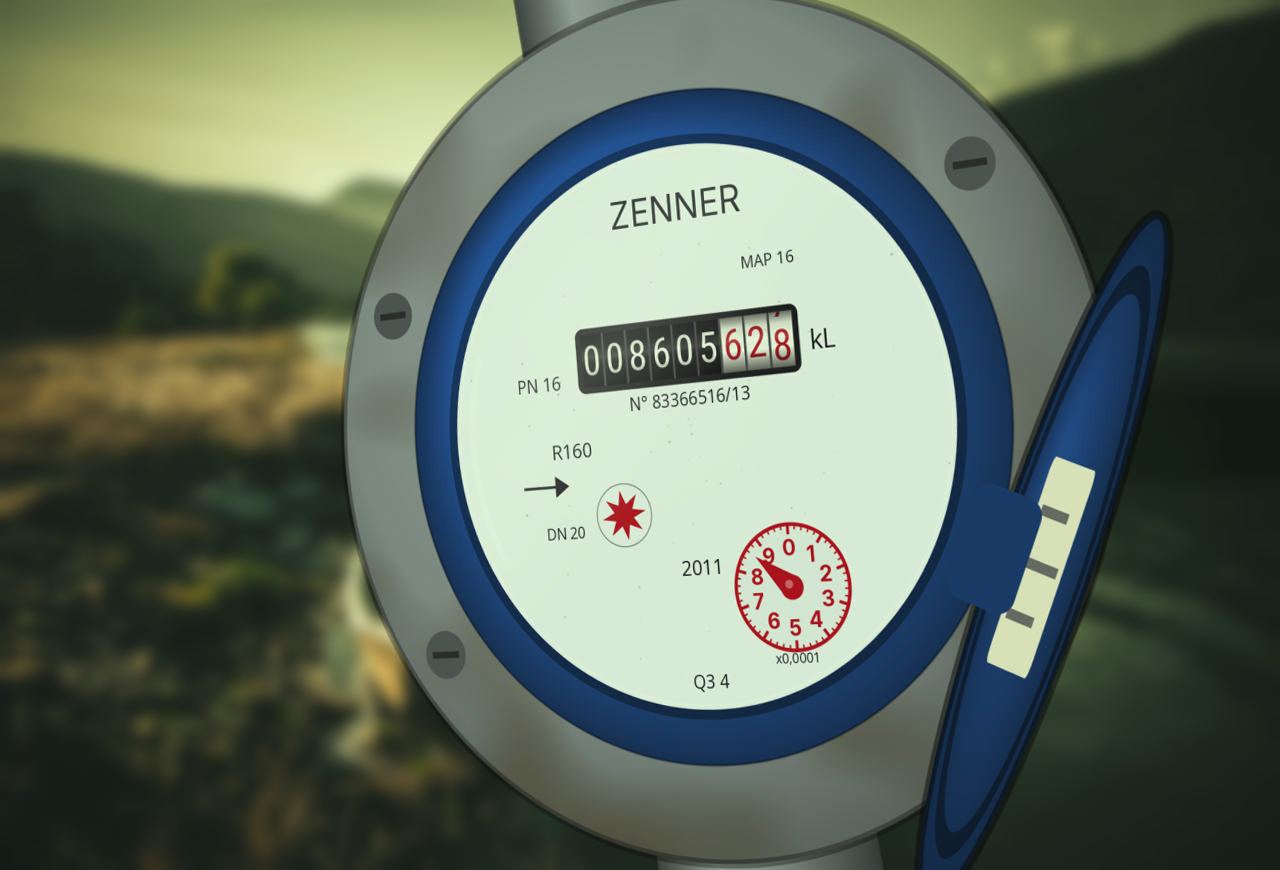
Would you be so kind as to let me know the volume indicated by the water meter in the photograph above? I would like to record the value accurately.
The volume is 8605.6278 kL
